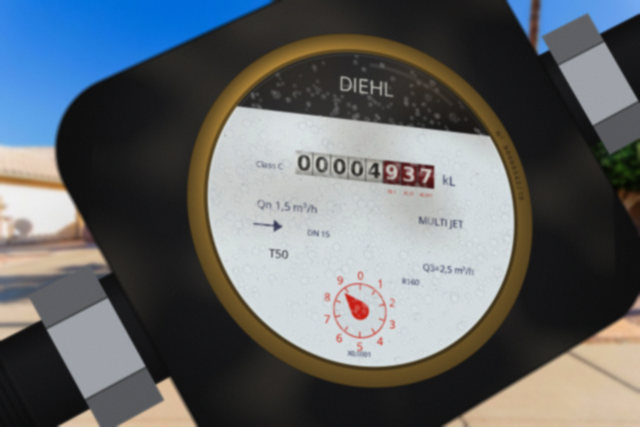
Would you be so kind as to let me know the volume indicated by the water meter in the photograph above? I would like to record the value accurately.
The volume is 4.9378 kL
